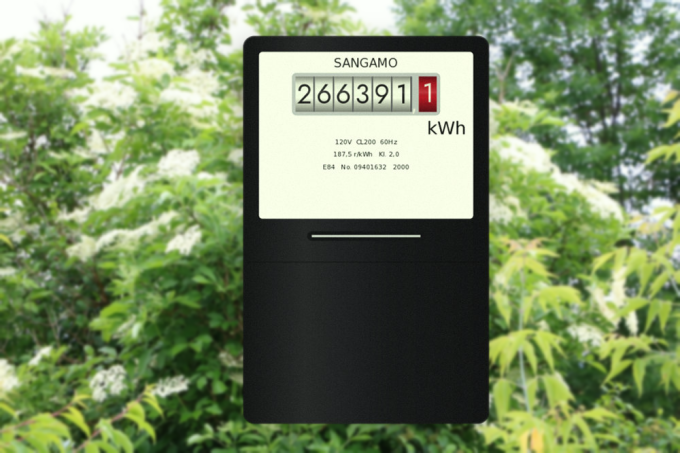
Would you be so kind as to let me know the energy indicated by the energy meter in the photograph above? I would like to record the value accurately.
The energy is 266391.1 kWh
